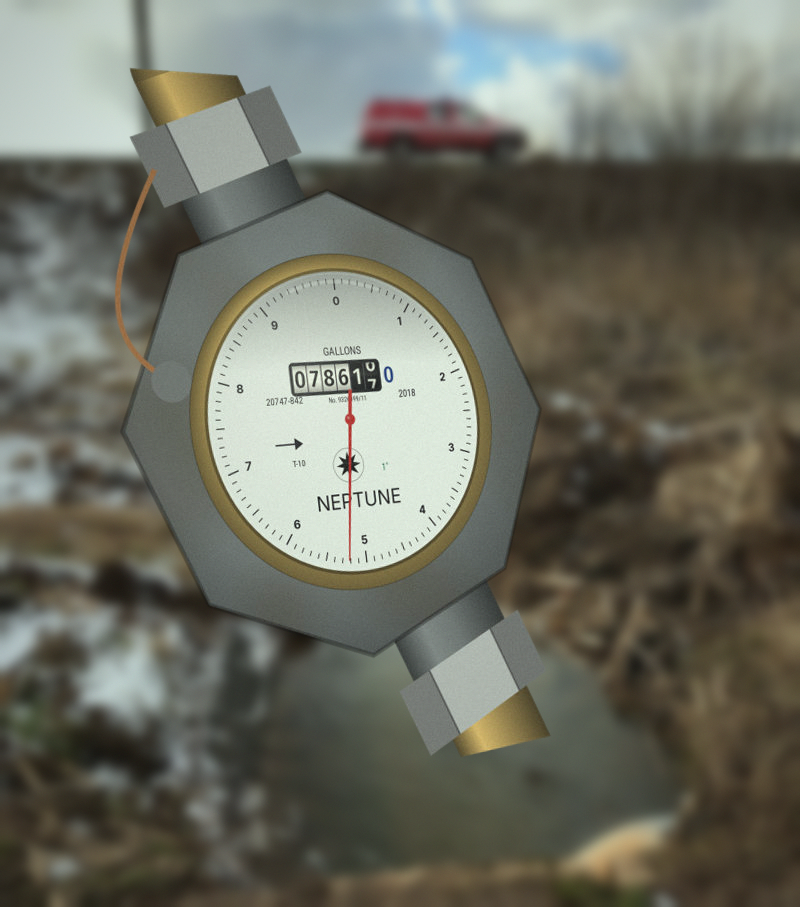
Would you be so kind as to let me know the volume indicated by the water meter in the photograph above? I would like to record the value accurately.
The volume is 786165.2 gal
